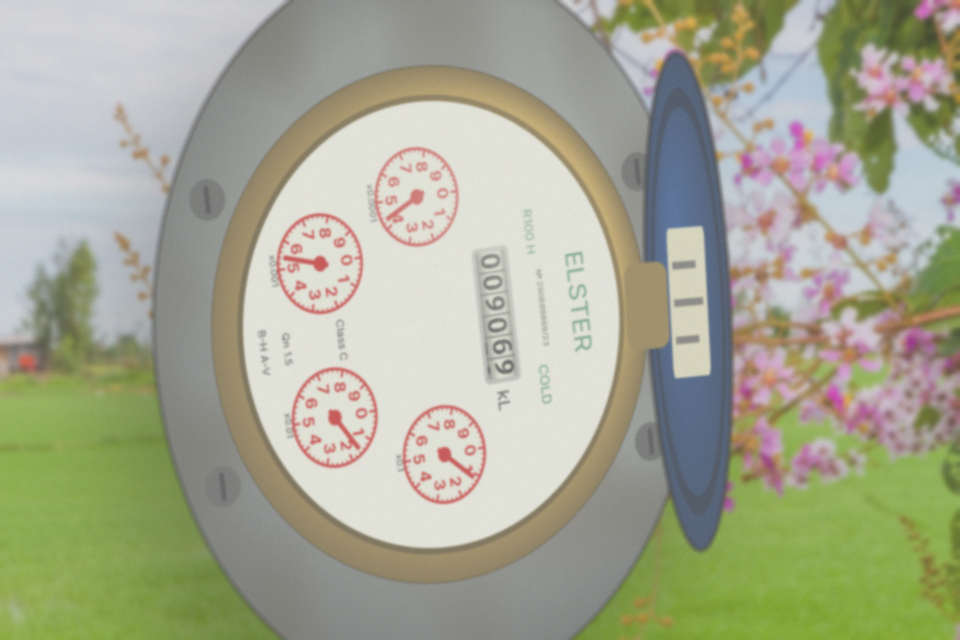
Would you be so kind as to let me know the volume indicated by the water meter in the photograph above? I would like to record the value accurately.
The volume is 9069.1154 kL
